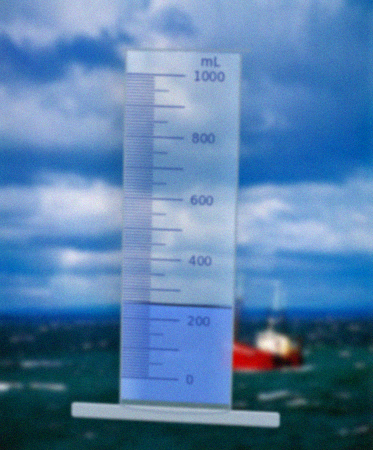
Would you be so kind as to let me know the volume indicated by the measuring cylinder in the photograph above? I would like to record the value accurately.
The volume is 250 mL
